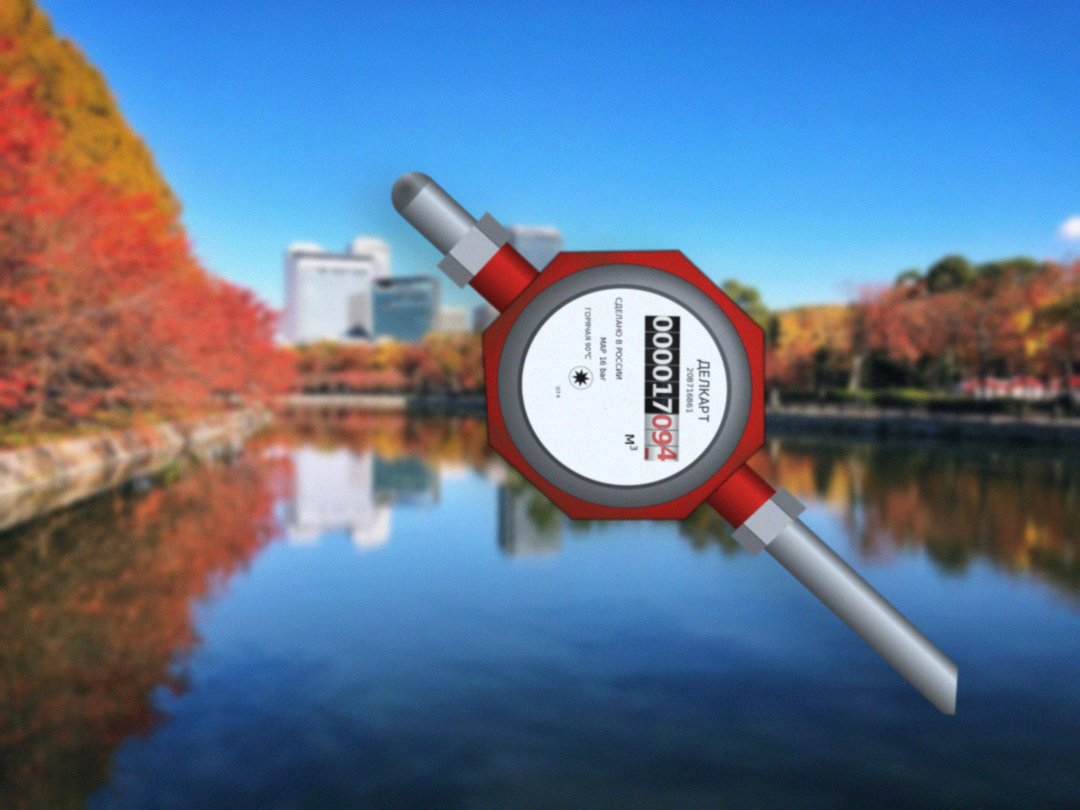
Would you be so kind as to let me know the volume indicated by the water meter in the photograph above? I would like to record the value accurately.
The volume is 17.094 m³
